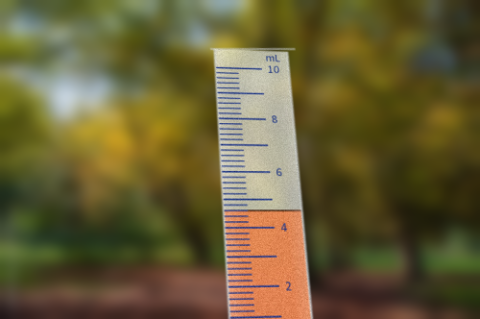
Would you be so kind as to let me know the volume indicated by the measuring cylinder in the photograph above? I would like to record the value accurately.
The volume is 4.6 mL
